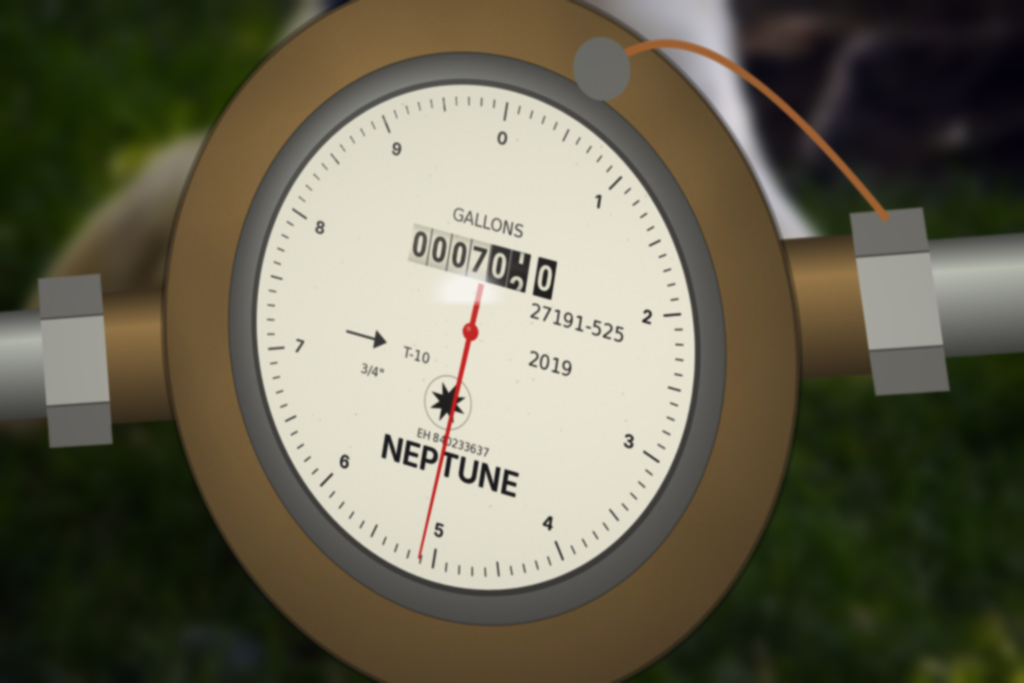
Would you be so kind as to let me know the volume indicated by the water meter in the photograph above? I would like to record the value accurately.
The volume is 7015.1 gal
